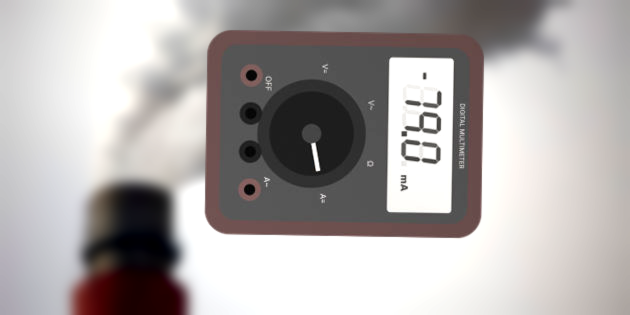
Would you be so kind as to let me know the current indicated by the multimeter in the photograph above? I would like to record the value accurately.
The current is -79.0 mA
